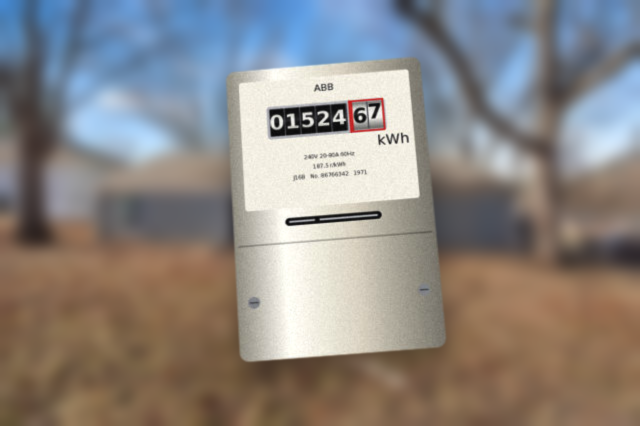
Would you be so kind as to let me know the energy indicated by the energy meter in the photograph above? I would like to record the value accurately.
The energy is 1524.67 kWh
